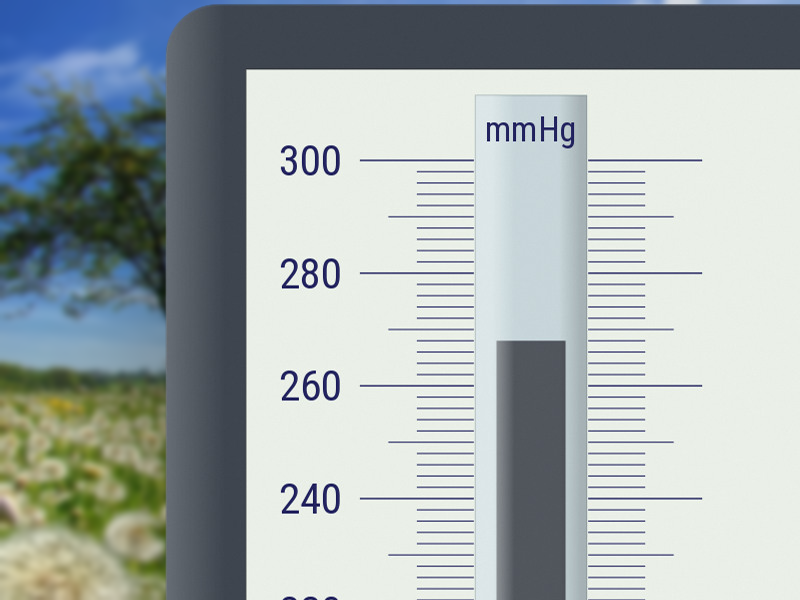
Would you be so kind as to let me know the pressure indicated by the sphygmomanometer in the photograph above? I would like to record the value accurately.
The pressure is 268 mmHg
